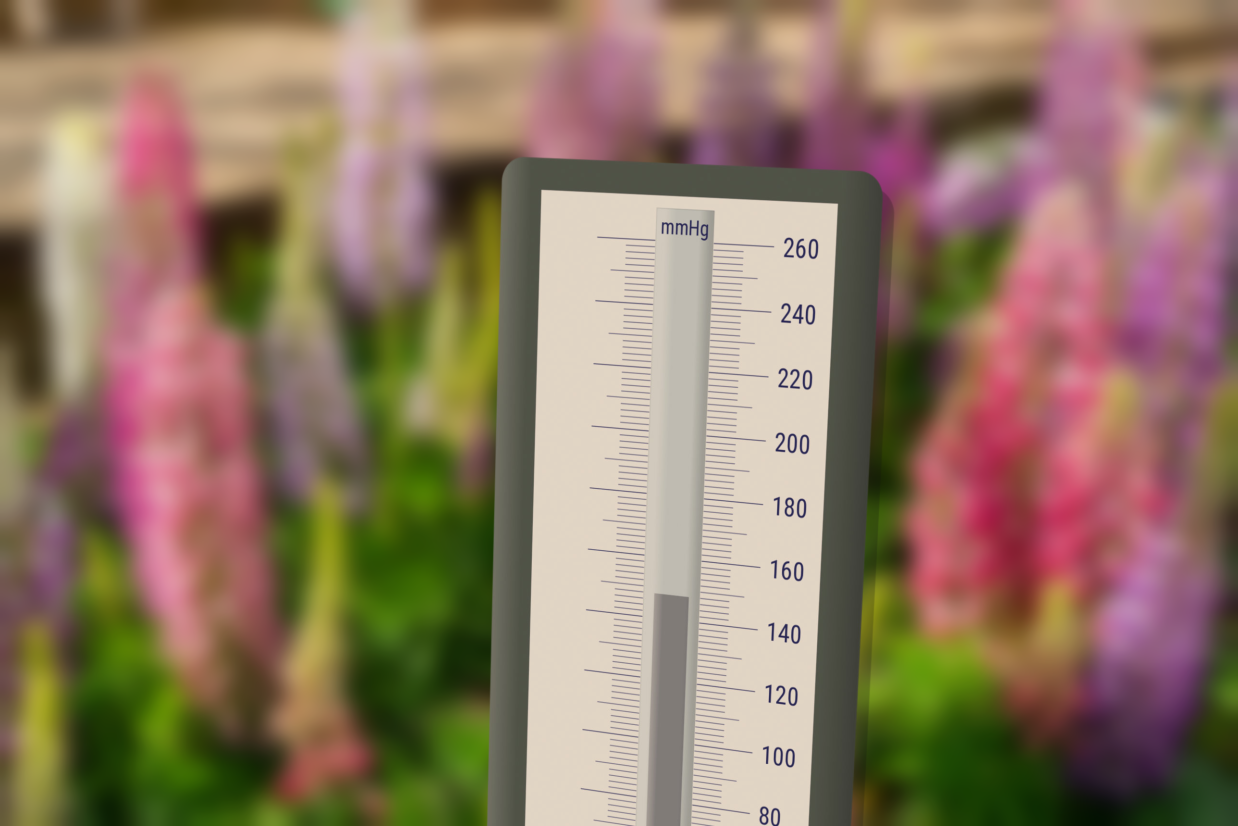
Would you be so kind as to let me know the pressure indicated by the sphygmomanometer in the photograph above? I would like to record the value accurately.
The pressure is 148 mmHg
